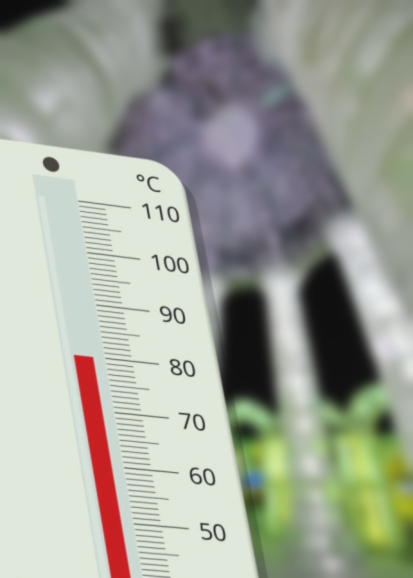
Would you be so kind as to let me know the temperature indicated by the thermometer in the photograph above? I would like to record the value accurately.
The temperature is 80 °C
